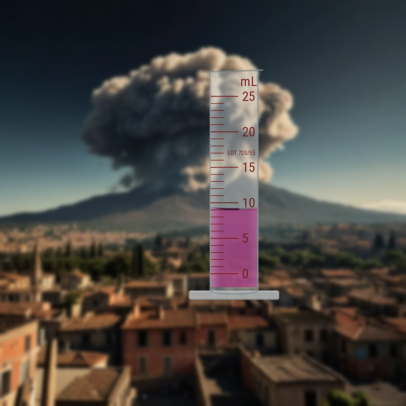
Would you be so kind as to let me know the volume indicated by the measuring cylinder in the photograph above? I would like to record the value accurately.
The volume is 9 mL
